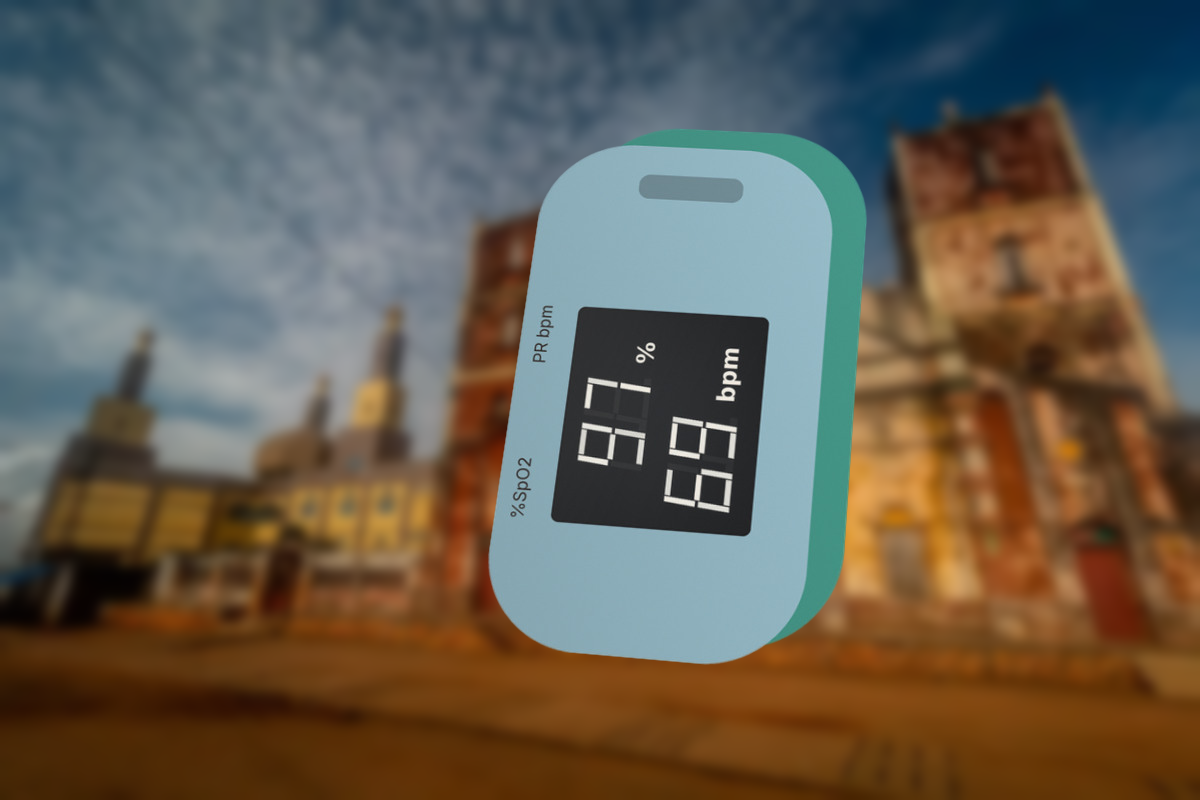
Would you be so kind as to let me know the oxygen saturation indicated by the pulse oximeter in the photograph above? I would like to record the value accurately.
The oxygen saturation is 97 %
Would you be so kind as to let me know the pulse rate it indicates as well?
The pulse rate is 69 bpm
